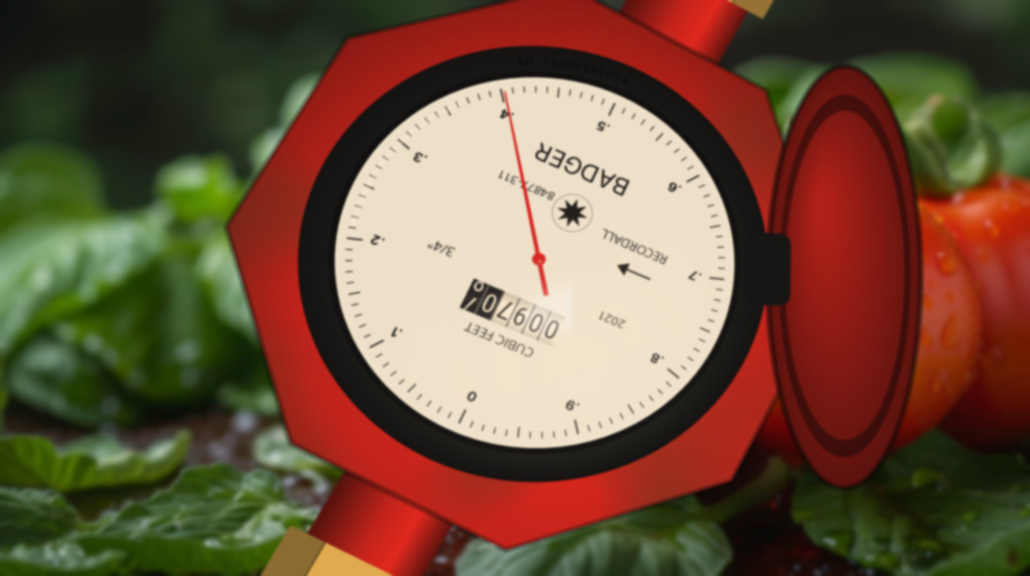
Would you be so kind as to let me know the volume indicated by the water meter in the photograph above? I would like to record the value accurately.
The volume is 9707.40 ft³
